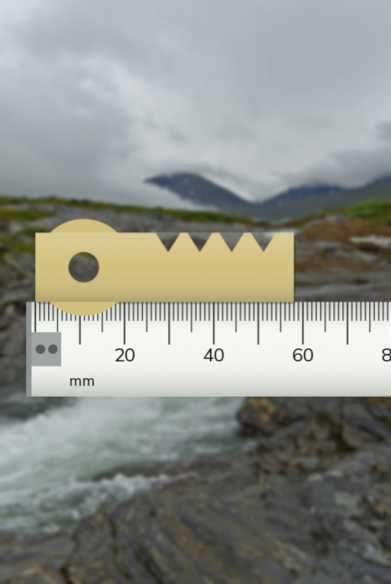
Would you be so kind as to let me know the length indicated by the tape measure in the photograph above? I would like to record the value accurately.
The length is 58 mm
